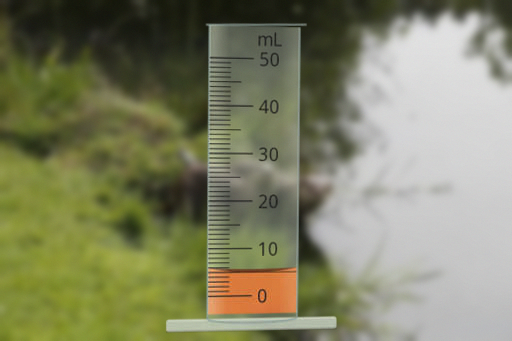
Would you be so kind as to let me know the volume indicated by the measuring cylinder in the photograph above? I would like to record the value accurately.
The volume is 5 mL
